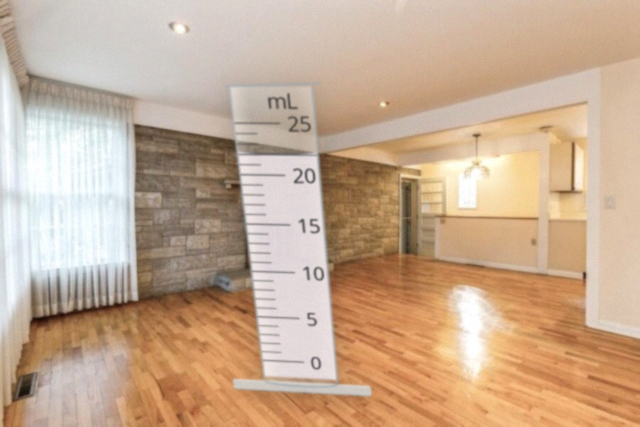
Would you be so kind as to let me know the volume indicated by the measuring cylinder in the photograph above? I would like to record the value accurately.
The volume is 22 mL
